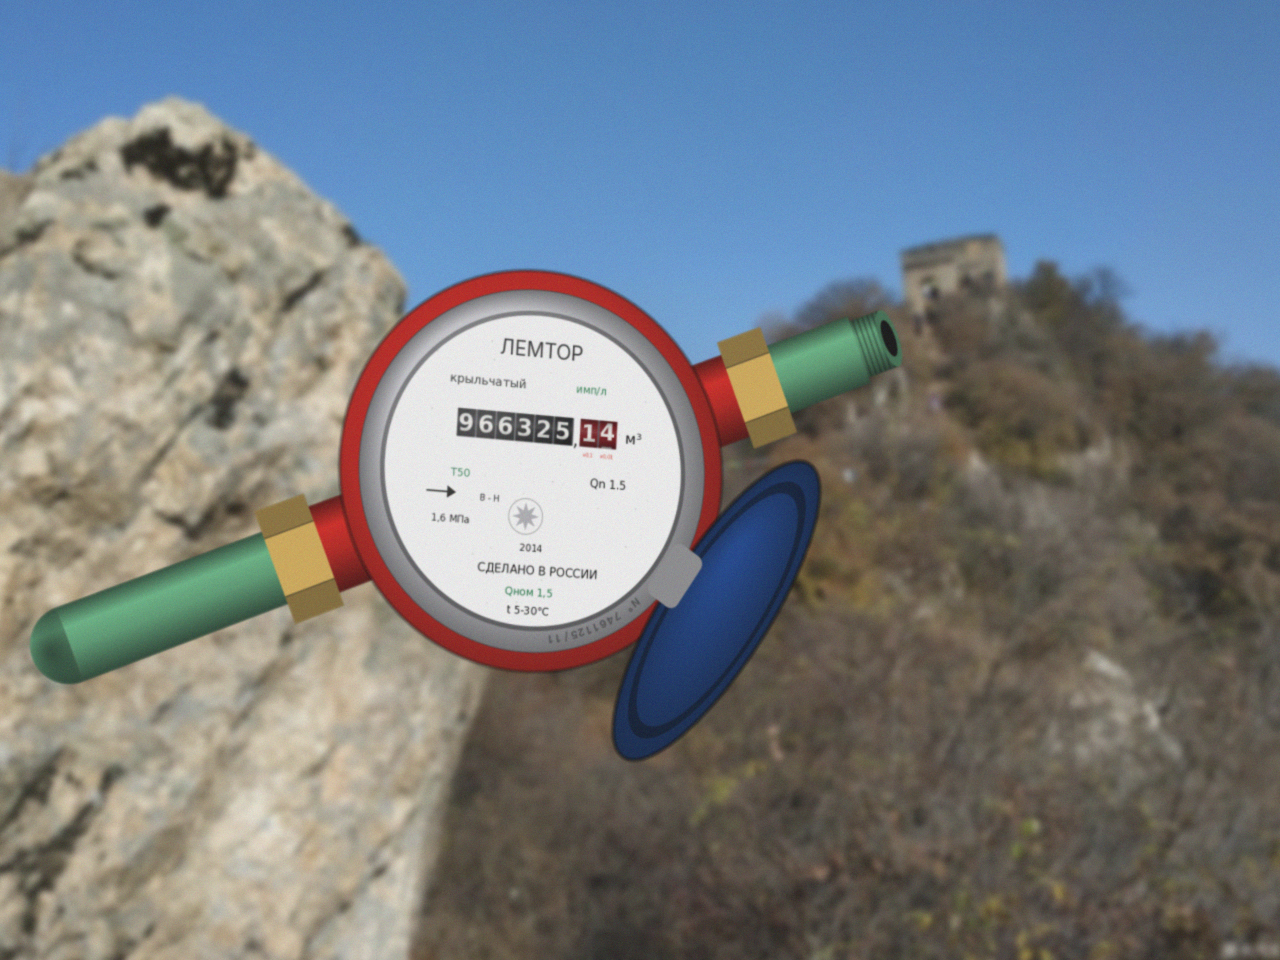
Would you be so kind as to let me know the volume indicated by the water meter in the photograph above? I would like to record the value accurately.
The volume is 966325.14 m³
